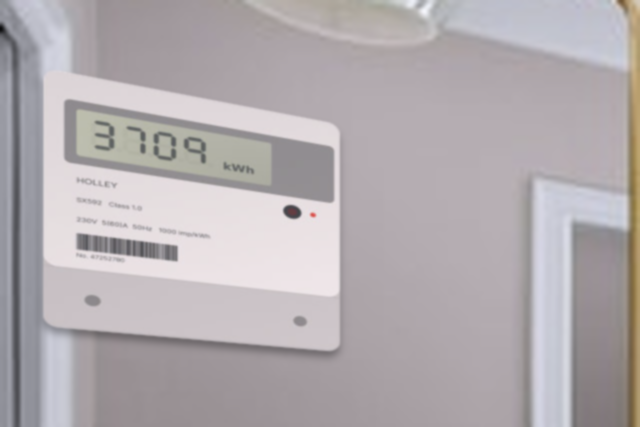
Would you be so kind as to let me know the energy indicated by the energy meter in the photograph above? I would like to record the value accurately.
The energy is 3709 kWh
